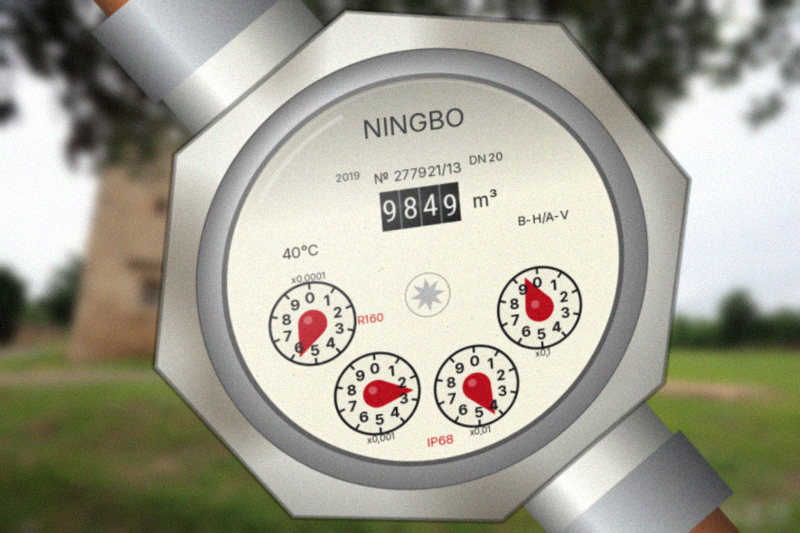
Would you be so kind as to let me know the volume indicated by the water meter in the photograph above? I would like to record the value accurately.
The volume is 9848.9425 m³
